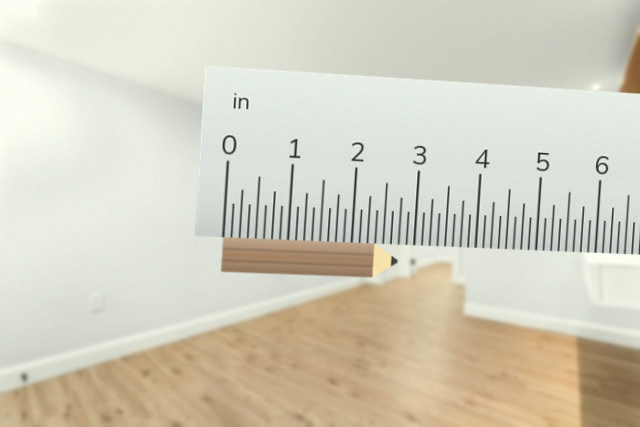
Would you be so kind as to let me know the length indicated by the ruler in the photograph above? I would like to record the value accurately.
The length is 2.75 in
